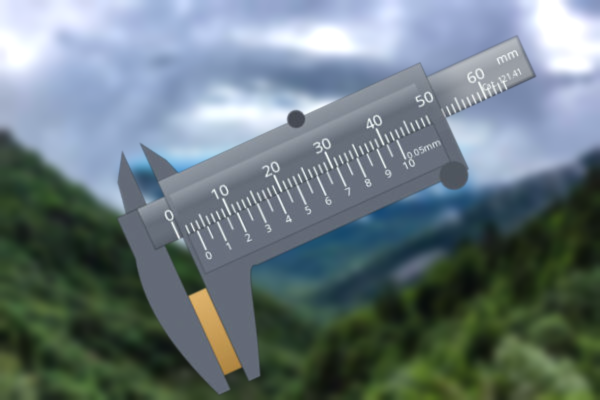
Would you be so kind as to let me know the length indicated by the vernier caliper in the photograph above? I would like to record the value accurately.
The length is 3.5 mm
